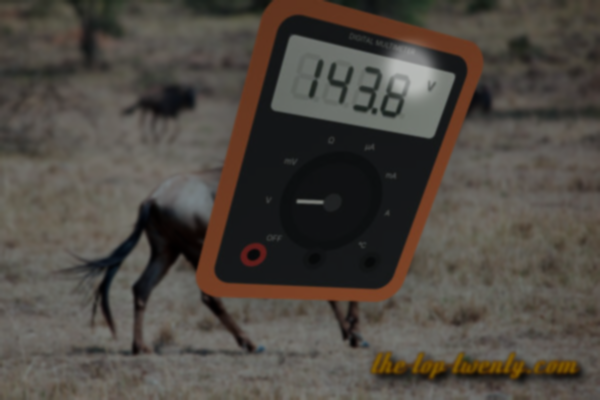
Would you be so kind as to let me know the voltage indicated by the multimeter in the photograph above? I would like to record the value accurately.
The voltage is 143.8 V
